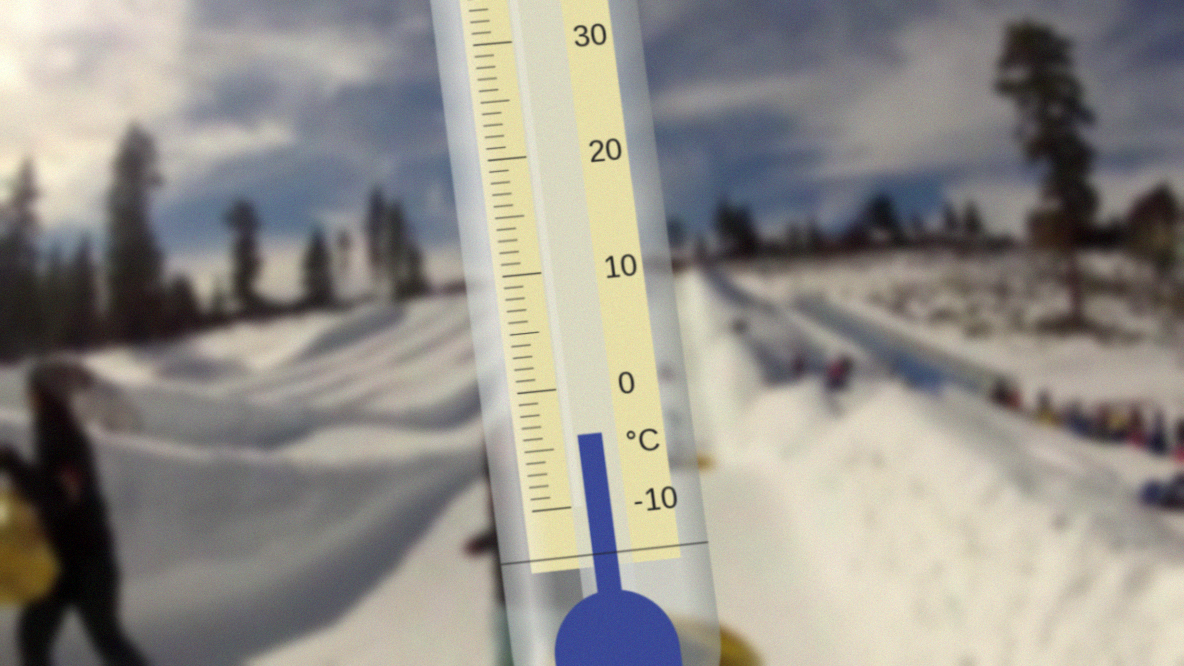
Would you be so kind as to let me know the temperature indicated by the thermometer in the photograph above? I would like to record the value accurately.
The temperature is -4 °C
